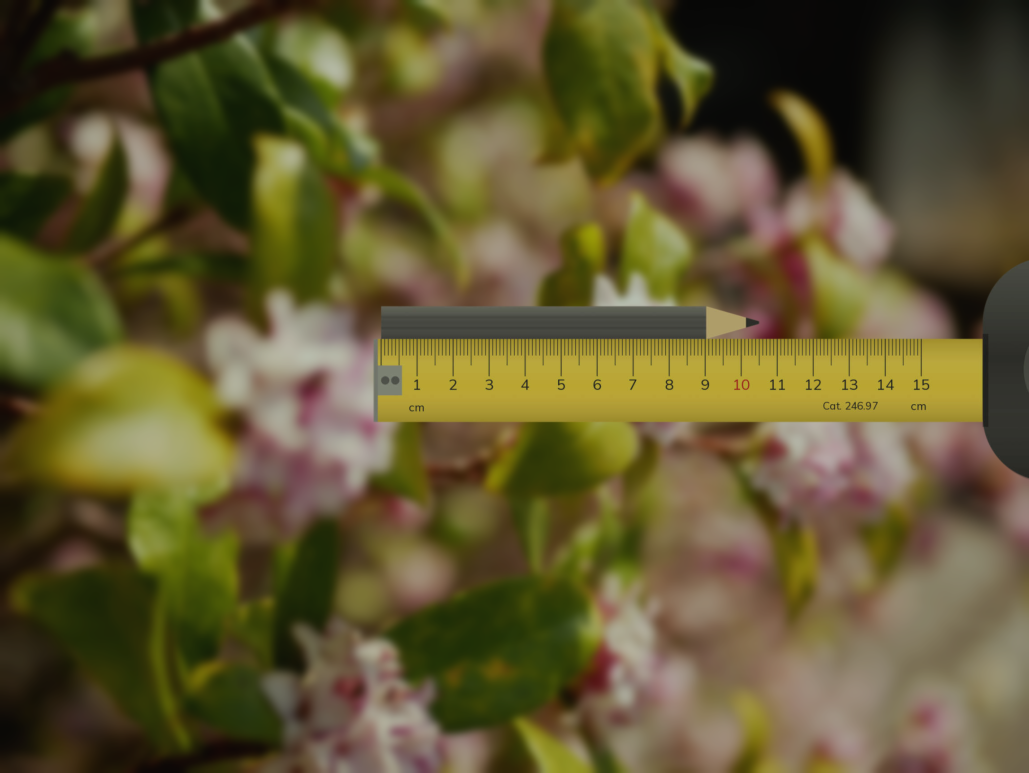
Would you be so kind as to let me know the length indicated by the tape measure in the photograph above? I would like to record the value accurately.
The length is 10.5 cm
